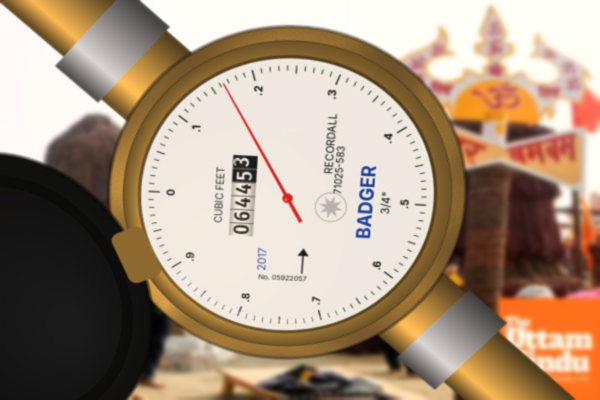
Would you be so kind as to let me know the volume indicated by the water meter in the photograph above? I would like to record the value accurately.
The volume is 64453.16 ft³
